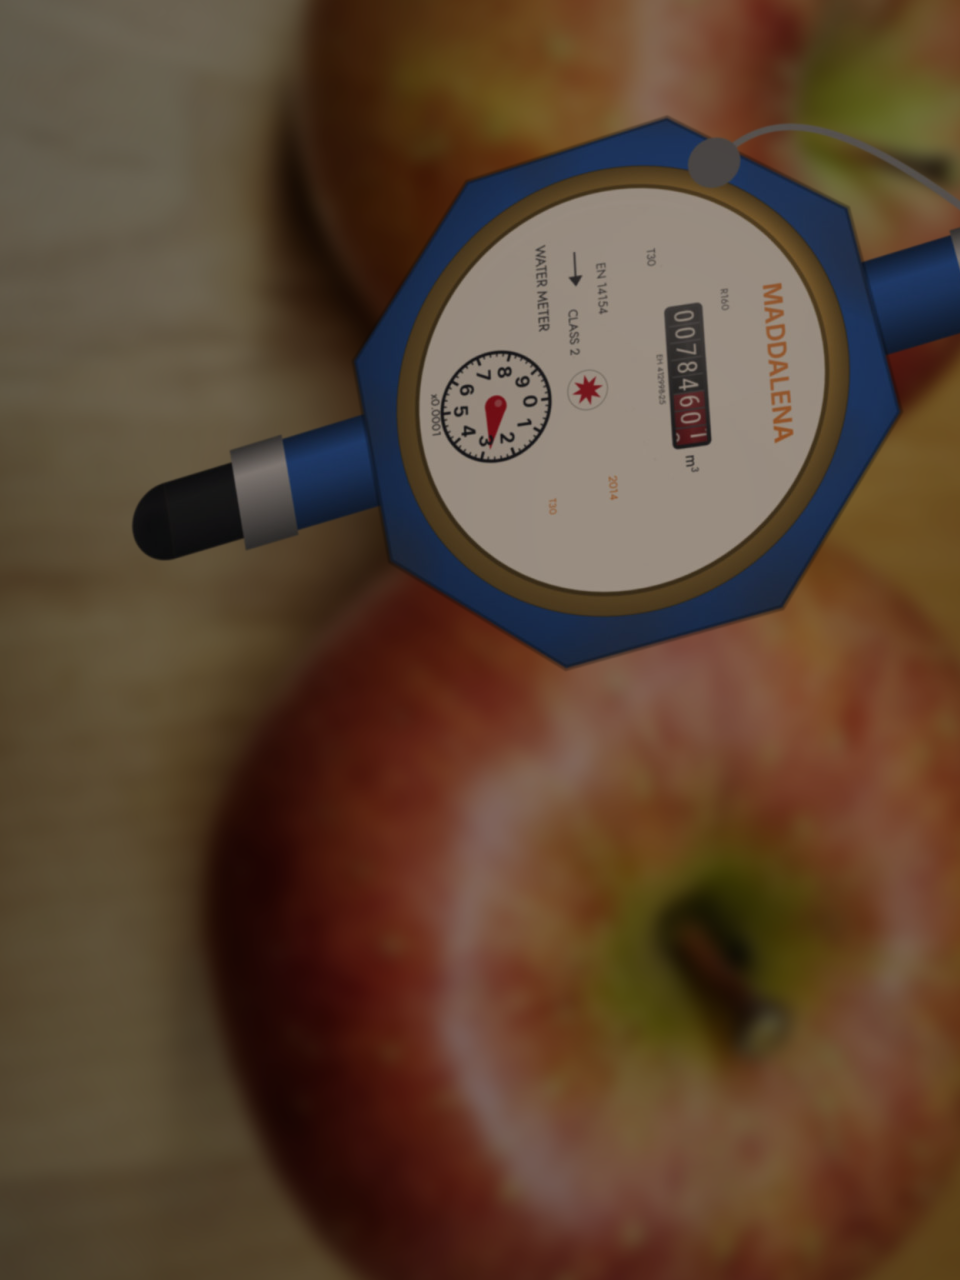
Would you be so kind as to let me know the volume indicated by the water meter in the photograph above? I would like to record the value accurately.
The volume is 784.6012 m³
